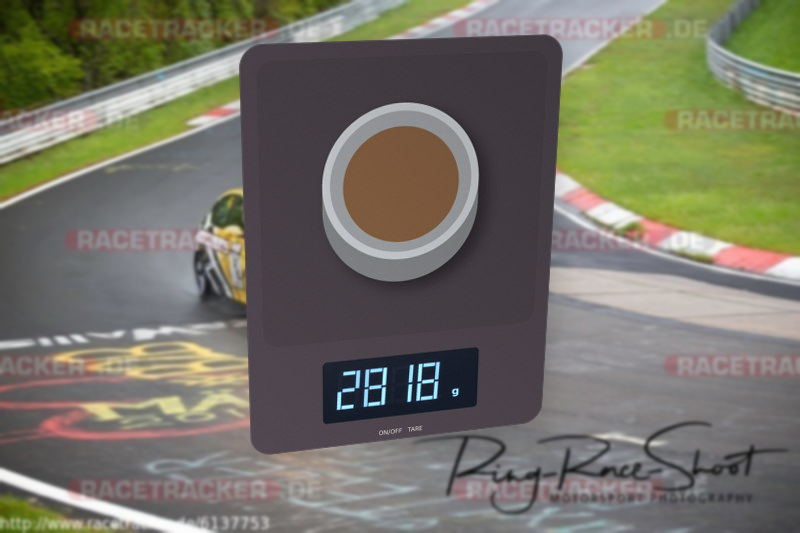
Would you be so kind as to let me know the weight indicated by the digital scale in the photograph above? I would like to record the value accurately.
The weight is 2818 g
